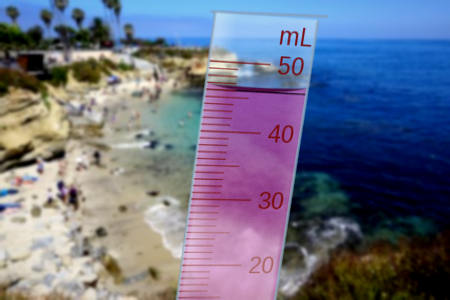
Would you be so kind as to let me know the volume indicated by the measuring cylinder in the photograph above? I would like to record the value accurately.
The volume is 46 mL
